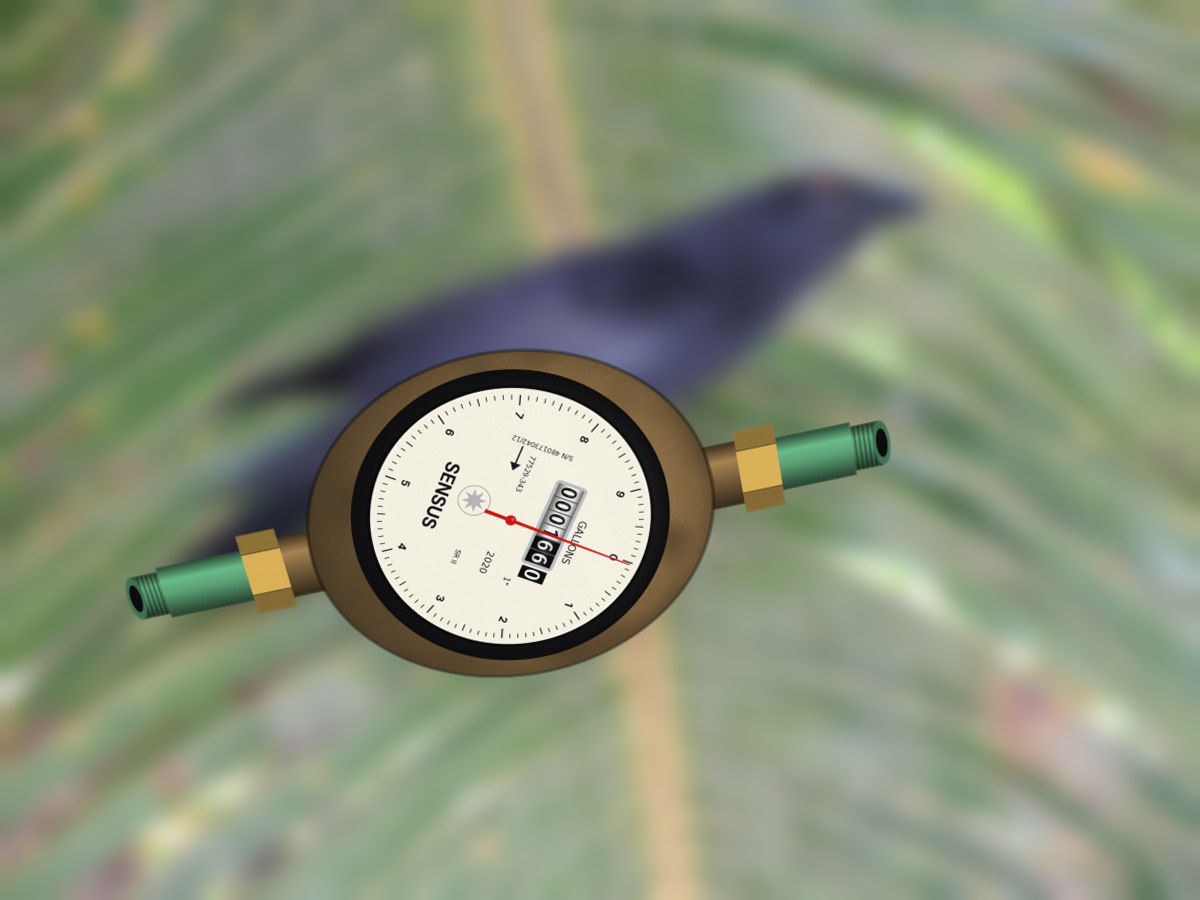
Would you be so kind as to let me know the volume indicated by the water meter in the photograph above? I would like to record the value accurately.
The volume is 1660.0 gal
